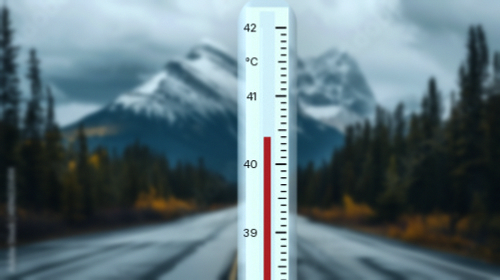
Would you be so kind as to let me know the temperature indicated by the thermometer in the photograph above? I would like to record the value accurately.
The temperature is 40.4 °C
